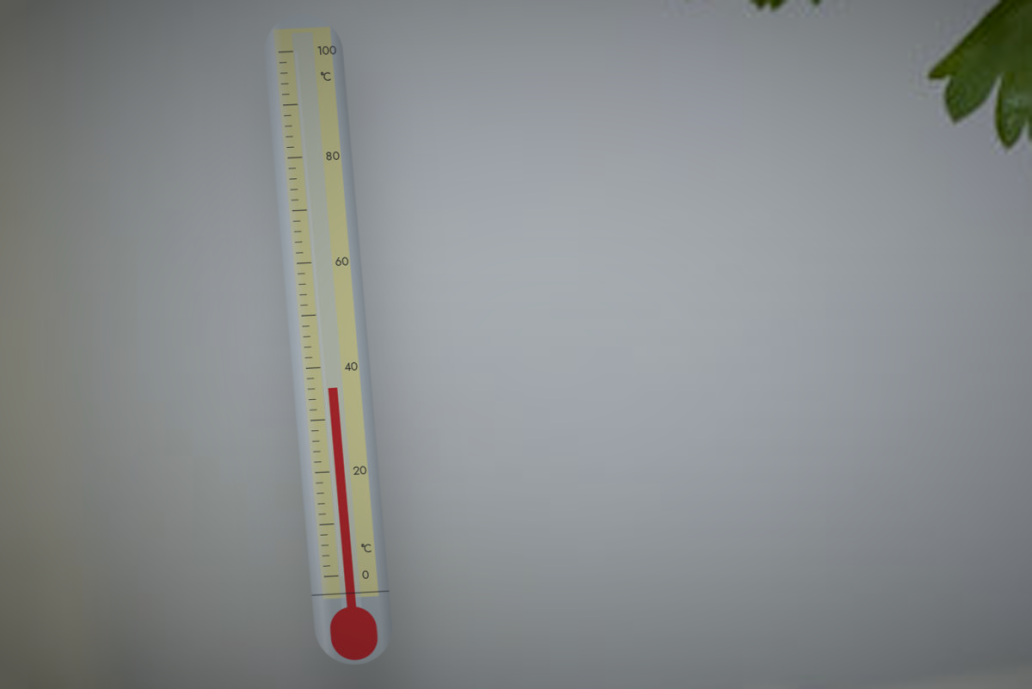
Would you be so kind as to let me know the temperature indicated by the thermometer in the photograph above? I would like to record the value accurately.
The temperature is 36 °C
